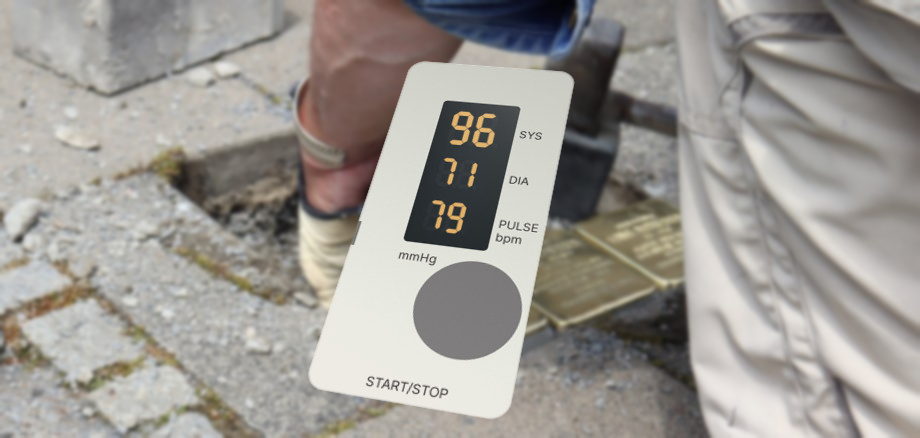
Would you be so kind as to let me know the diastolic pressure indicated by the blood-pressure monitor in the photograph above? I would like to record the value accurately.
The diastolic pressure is 71 mmHg
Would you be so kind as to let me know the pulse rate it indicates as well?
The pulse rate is 79 bpm
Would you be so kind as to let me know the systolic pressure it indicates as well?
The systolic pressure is 96 mmHg
